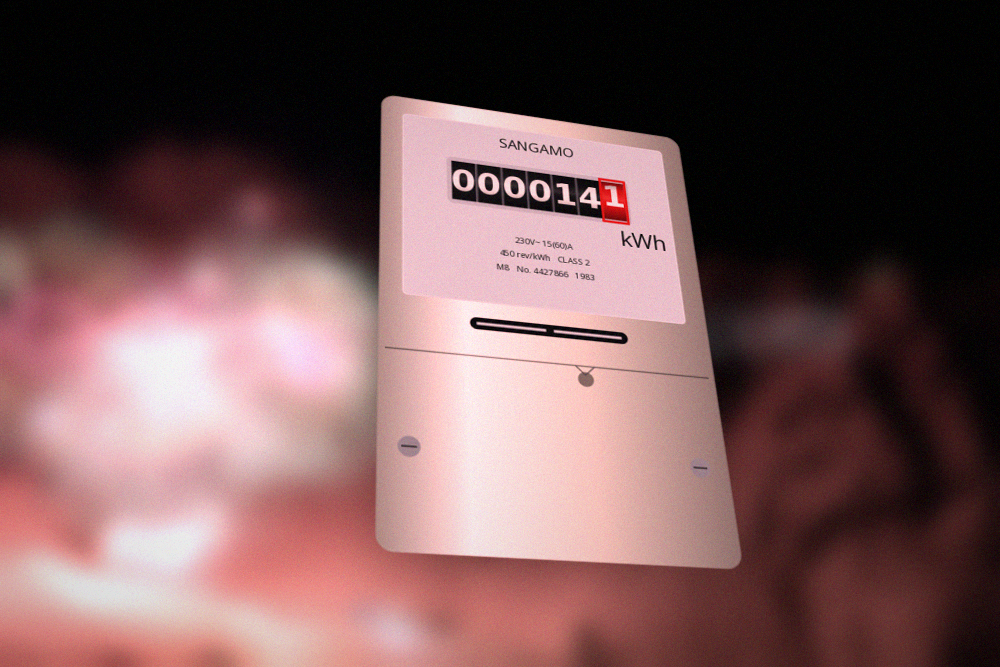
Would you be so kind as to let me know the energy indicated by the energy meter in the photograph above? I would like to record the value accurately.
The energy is 14.1 kWh
